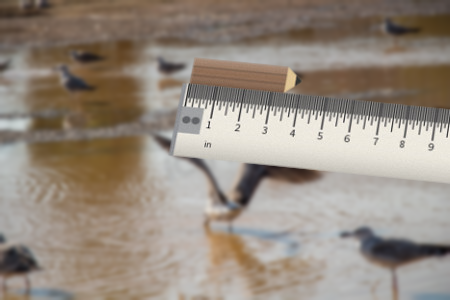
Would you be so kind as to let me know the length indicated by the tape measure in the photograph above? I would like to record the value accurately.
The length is 4 in
